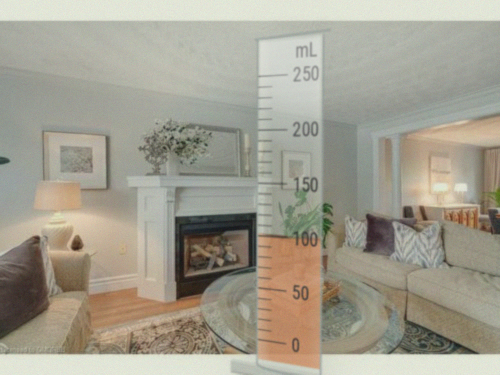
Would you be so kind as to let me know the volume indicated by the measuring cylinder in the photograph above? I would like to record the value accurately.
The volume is 100 mL
